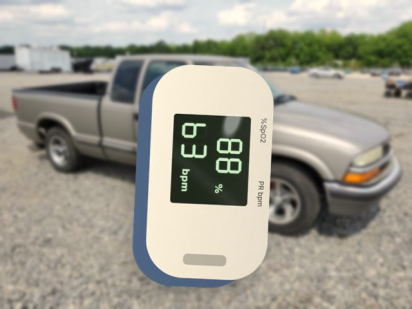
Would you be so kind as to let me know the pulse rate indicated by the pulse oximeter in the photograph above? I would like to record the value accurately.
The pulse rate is 63 bpm
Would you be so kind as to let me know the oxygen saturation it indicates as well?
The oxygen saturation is 88 %
